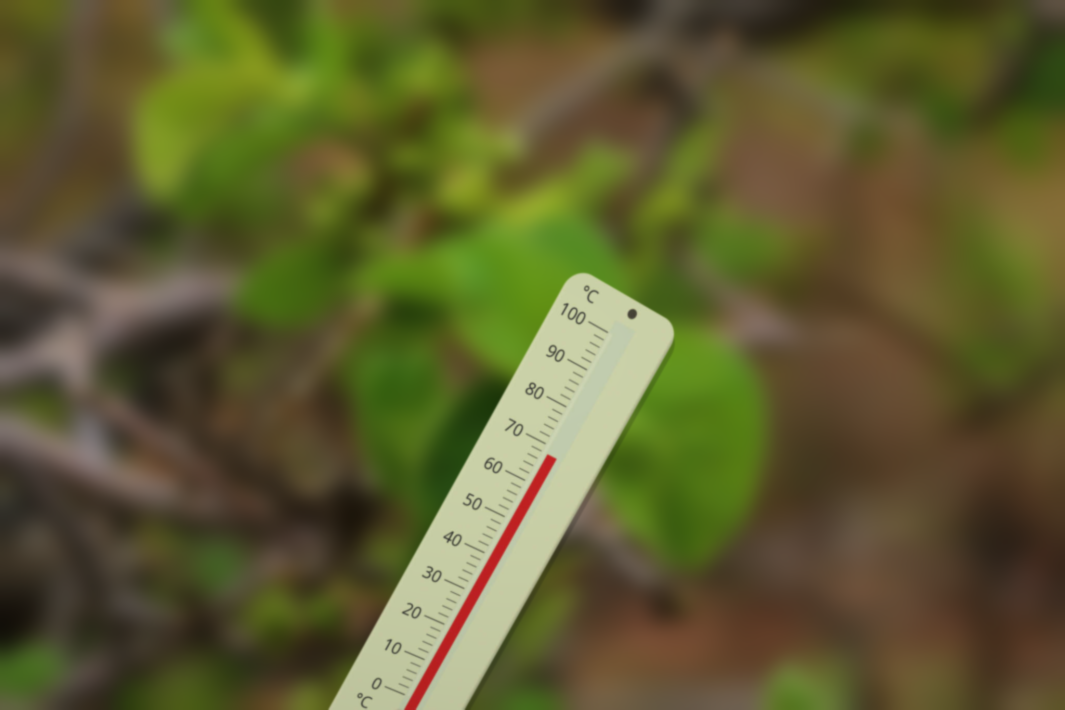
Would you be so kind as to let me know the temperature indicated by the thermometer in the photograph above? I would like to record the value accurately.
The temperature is 68 °C
